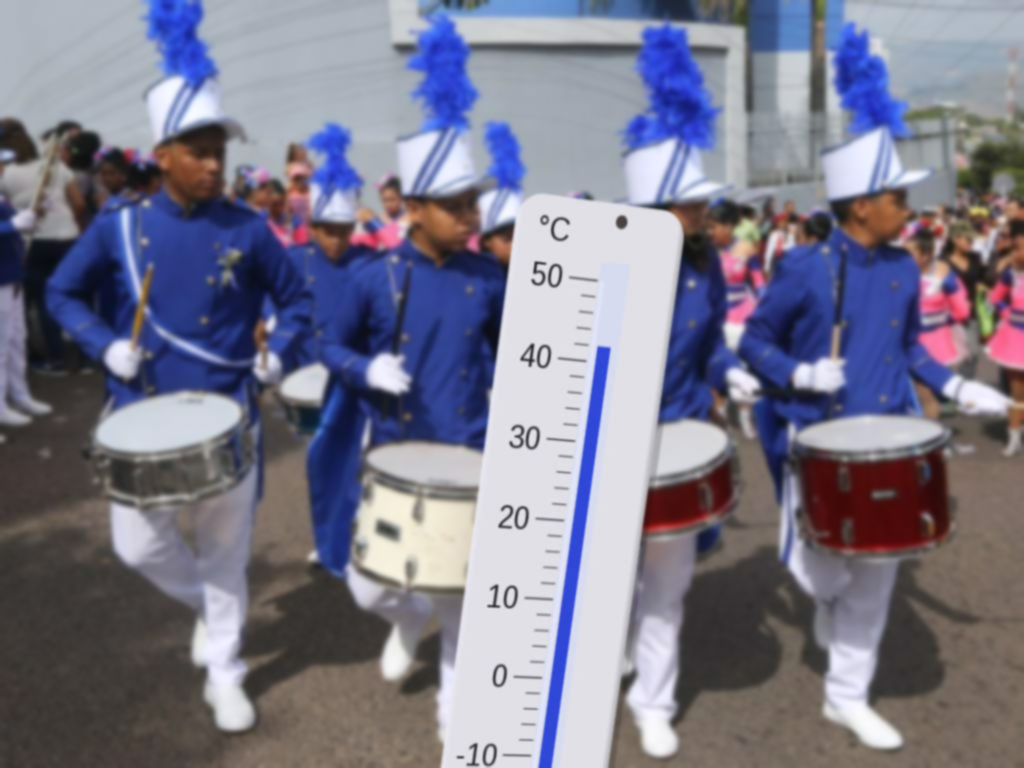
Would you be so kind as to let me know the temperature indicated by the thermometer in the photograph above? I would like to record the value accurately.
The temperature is 42 °C
